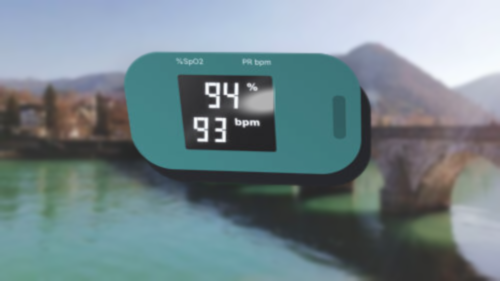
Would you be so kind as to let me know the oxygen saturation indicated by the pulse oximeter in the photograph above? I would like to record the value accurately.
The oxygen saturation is 94 %
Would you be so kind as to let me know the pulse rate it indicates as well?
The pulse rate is 93 bpm
